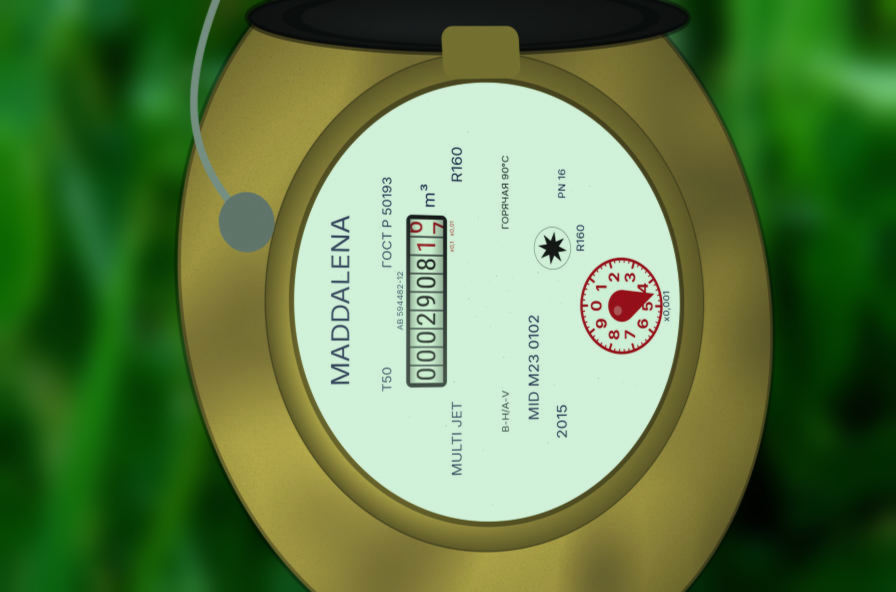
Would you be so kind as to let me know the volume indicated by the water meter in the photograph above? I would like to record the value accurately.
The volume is 2908.164 m³
